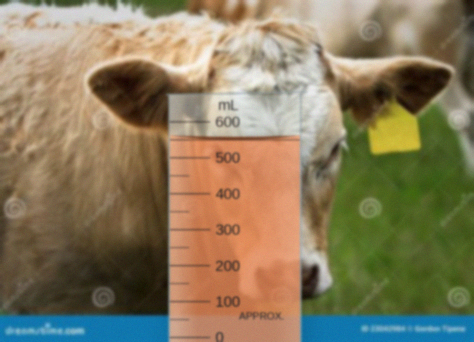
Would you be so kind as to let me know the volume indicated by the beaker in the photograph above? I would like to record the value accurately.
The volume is 550 mL
